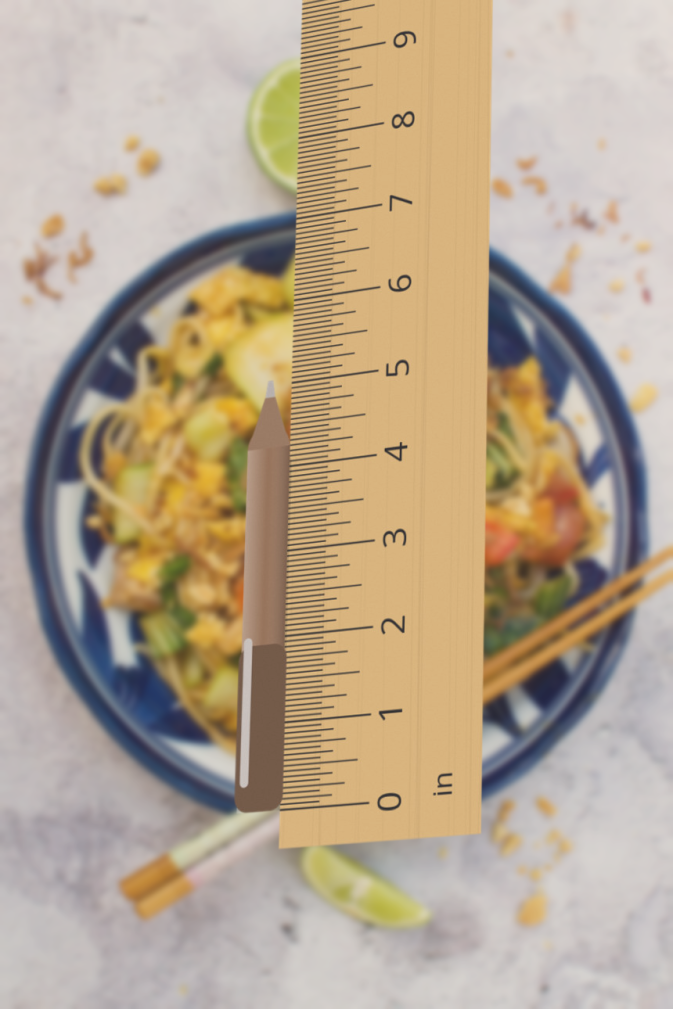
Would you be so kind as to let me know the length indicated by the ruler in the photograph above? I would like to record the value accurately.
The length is 5.0625 in
